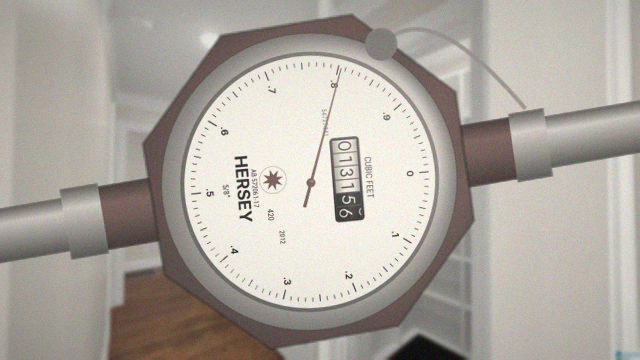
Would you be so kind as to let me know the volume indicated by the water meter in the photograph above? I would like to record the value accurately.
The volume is 13155.80 ft³
